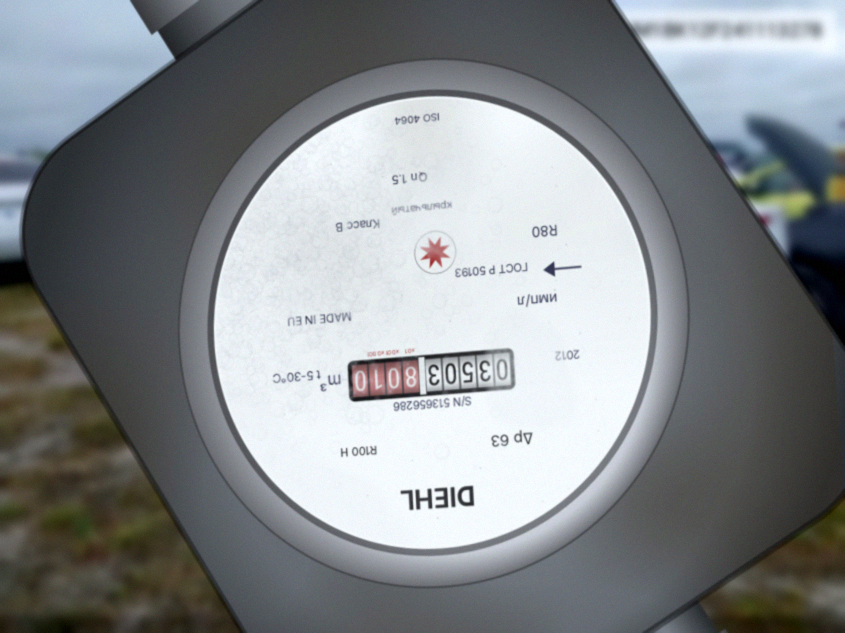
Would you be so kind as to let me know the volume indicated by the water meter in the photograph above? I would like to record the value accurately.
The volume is 3503.8010 m³
